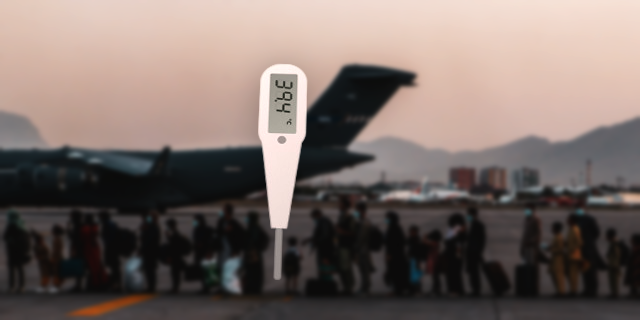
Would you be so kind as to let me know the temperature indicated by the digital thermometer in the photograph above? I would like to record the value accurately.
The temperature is 39.4 °C
